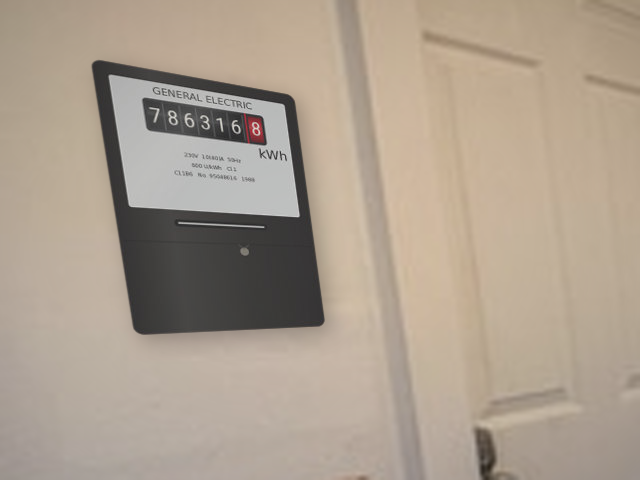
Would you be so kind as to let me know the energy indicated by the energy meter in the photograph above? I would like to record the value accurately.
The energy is 786316.8 kWh
